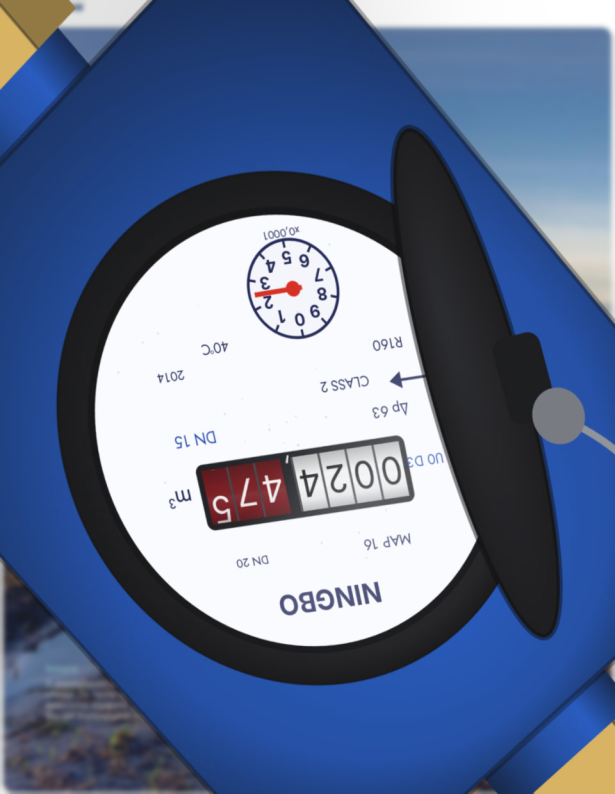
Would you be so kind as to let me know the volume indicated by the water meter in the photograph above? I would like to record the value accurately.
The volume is 24.4752 m³
